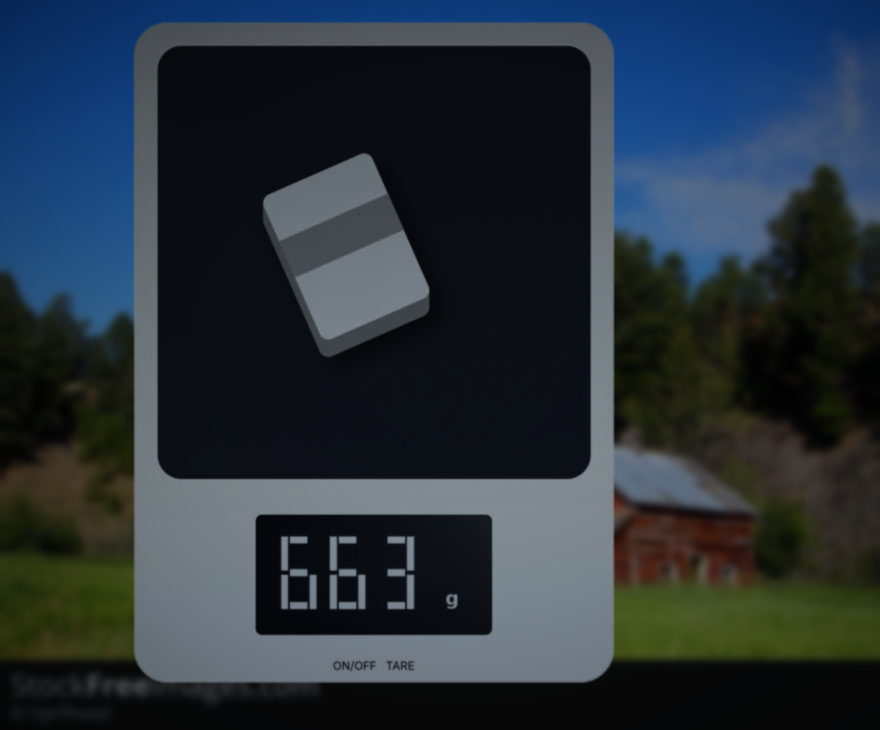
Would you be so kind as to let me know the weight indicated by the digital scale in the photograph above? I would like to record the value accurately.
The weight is 663 g
